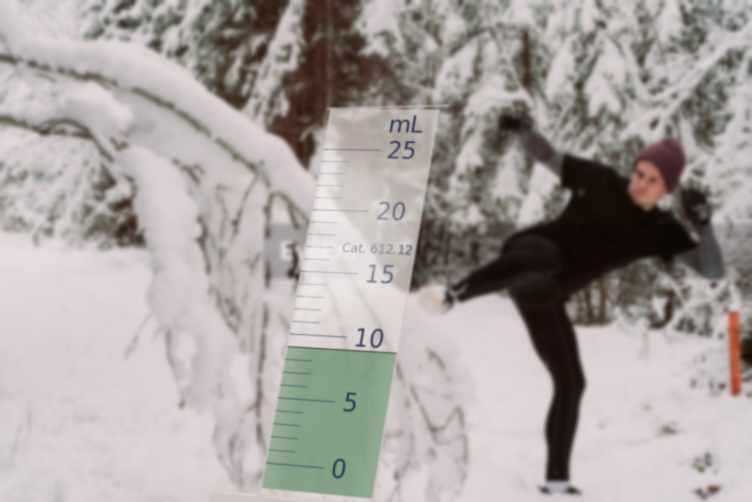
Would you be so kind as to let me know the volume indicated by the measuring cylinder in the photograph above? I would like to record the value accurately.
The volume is 9 mL
